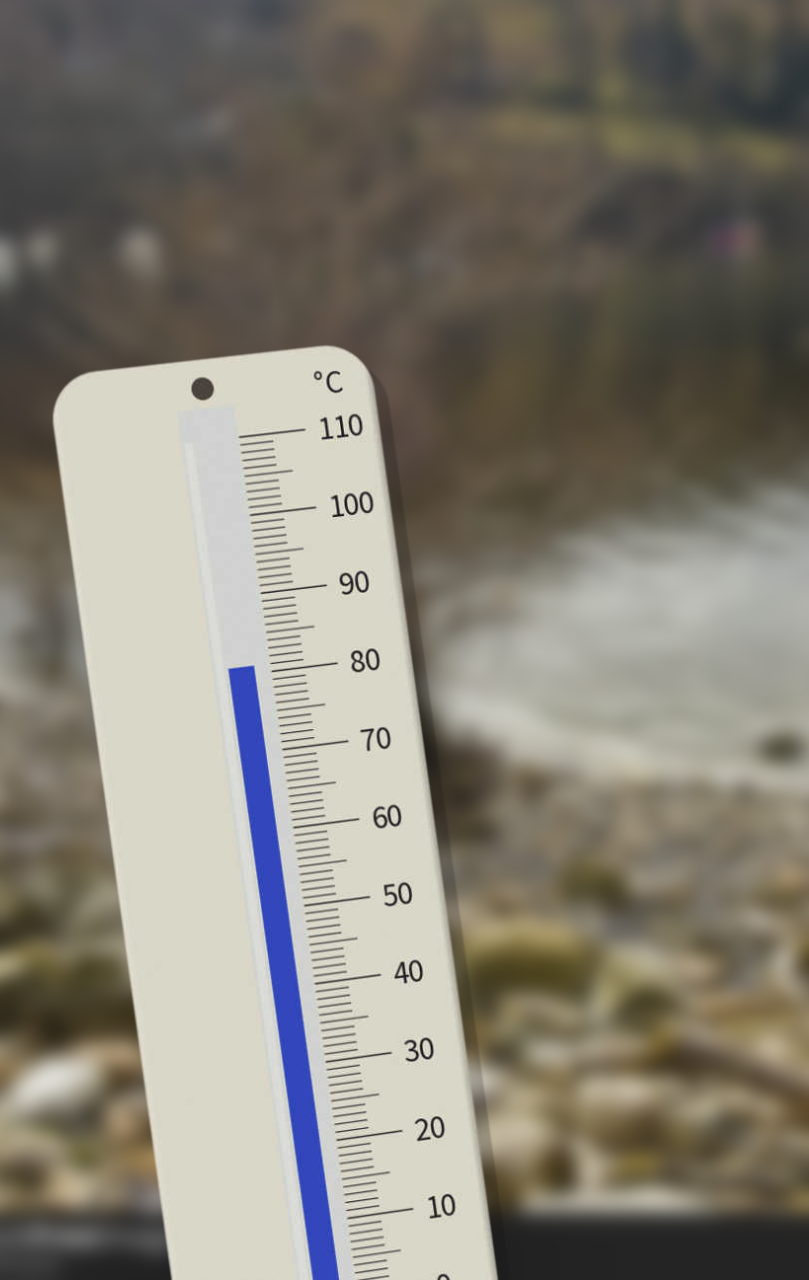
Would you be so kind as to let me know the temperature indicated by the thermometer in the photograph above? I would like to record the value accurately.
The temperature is 81 °C
